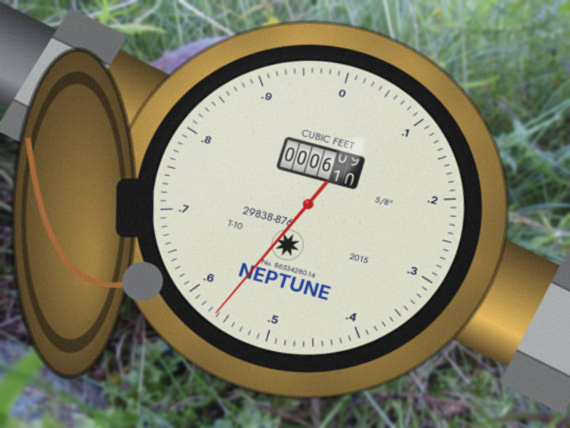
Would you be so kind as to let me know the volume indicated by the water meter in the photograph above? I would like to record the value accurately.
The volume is 609.56 ft³
